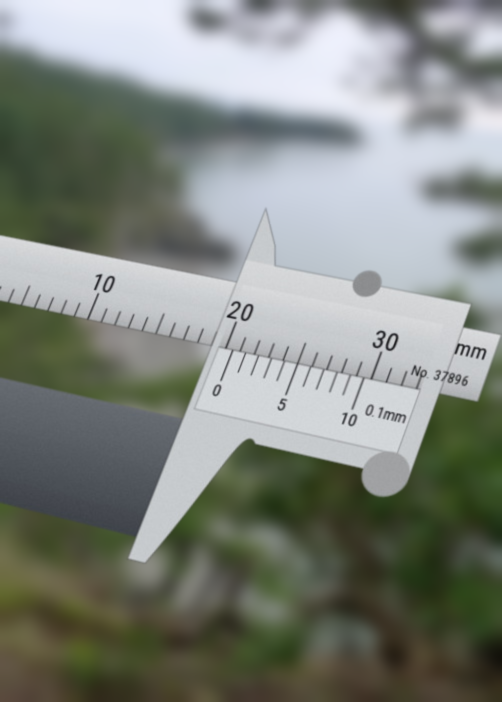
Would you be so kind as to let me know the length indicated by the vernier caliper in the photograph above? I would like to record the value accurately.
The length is 20.5 mm
